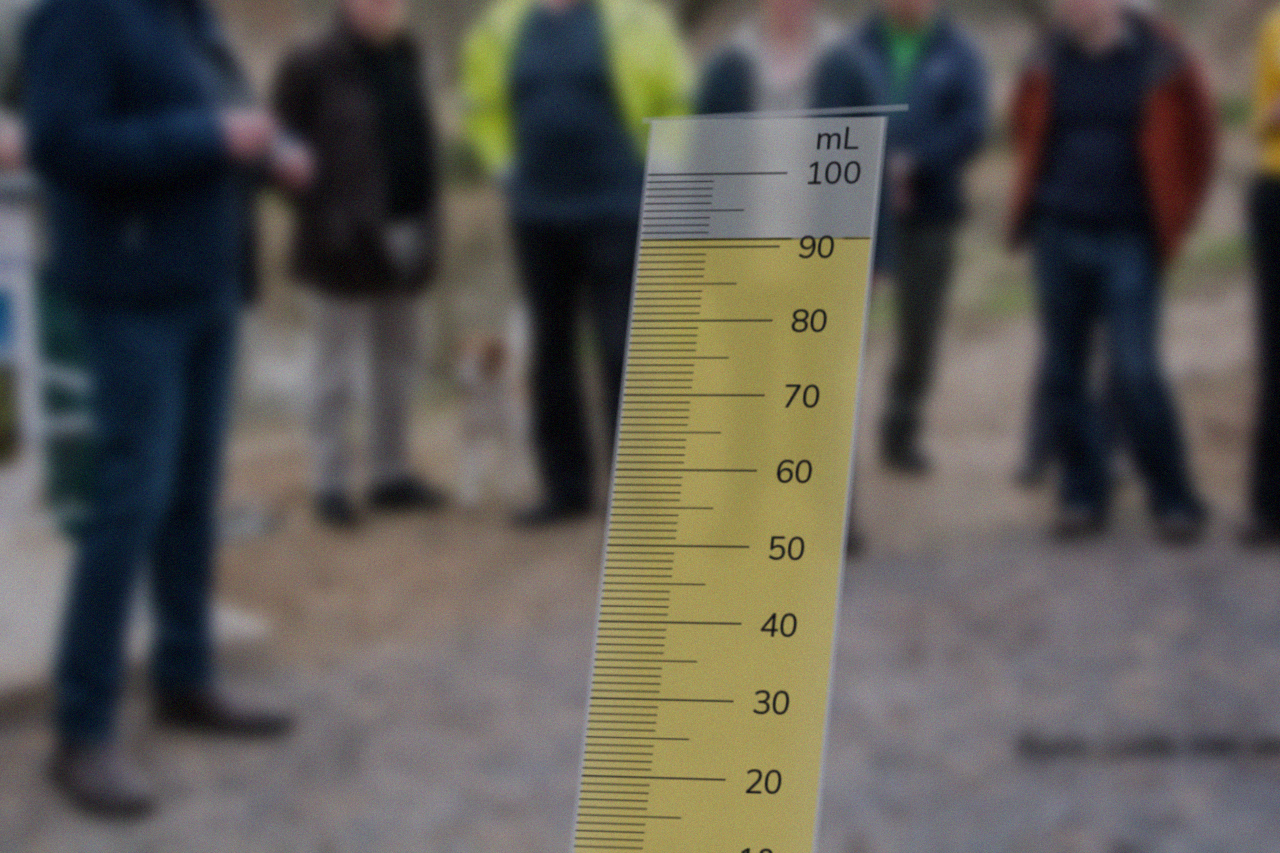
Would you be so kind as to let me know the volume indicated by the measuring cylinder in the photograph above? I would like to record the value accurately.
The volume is 91 mL
